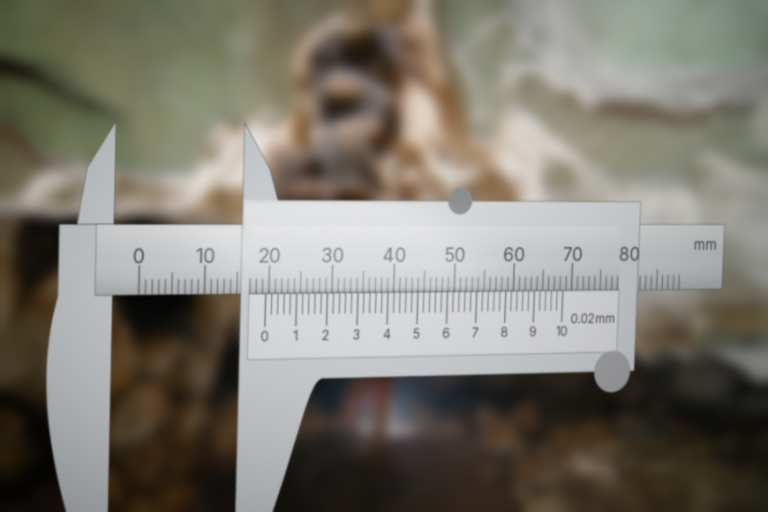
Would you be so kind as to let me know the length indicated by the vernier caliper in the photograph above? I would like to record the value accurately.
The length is 19.5 mm
